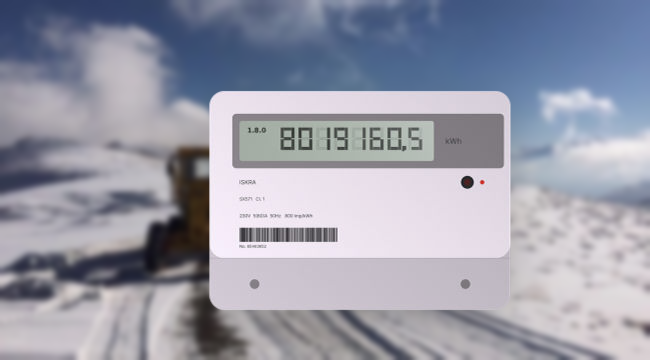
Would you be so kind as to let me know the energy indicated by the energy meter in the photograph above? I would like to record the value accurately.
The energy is 8019160.5 kWh
